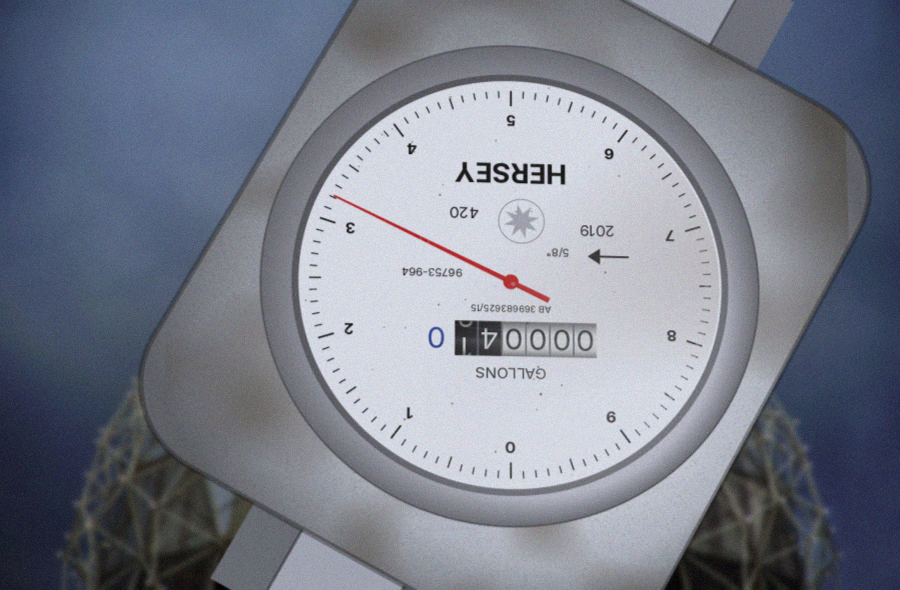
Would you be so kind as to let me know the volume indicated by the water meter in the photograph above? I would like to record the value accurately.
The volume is 413.2 gal
